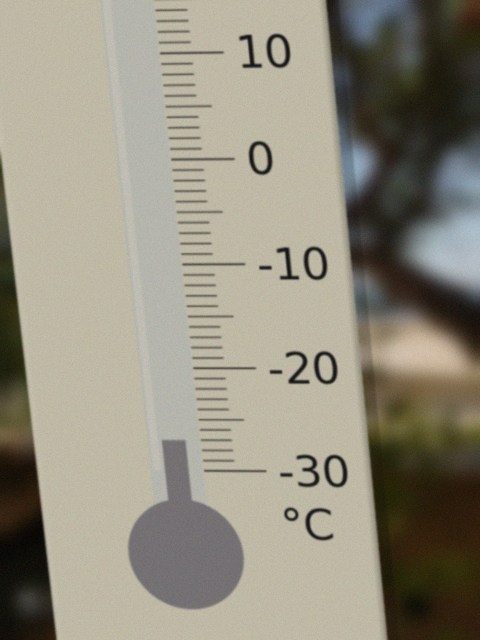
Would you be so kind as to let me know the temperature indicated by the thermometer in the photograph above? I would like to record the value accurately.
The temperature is -27 °C
